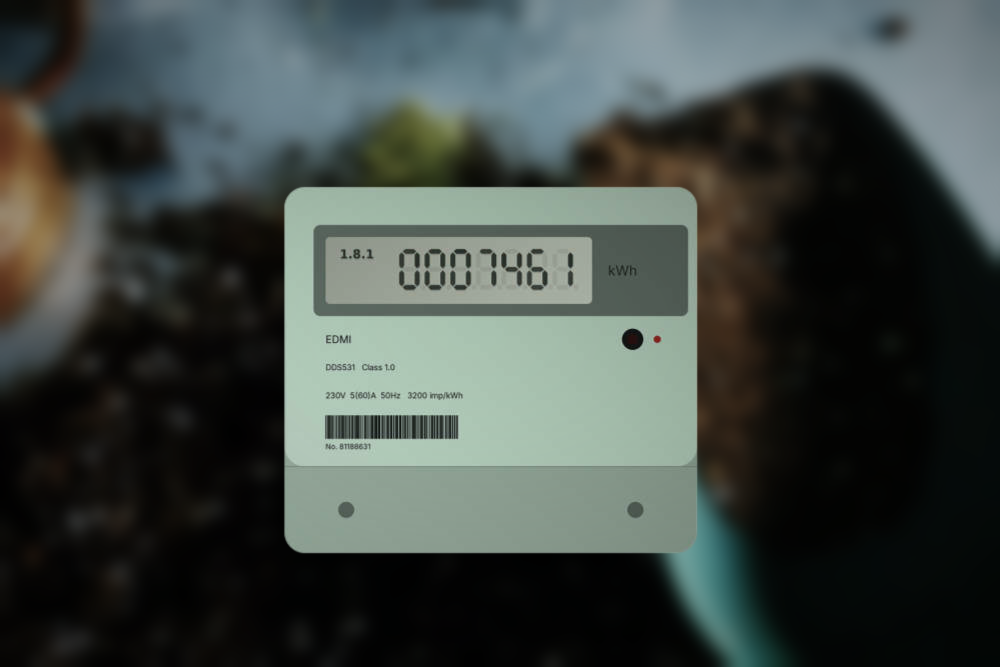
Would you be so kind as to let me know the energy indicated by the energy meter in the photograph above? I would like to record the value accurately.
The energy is 7461 kWh
